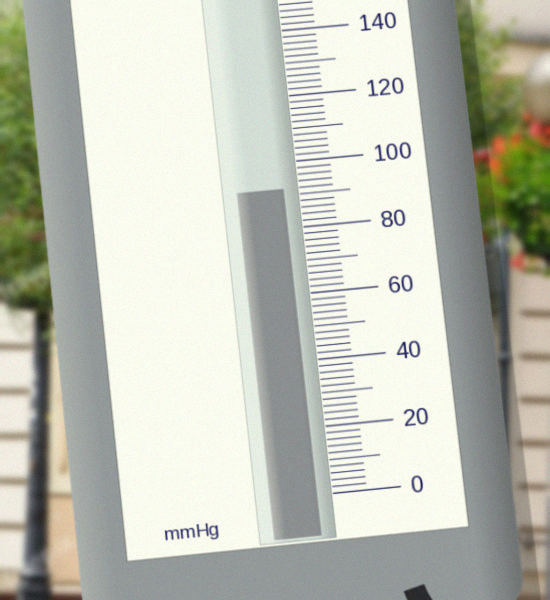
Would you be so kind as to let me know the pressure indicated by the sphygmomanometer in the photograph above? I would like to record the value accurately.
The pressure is 92 mmHg
